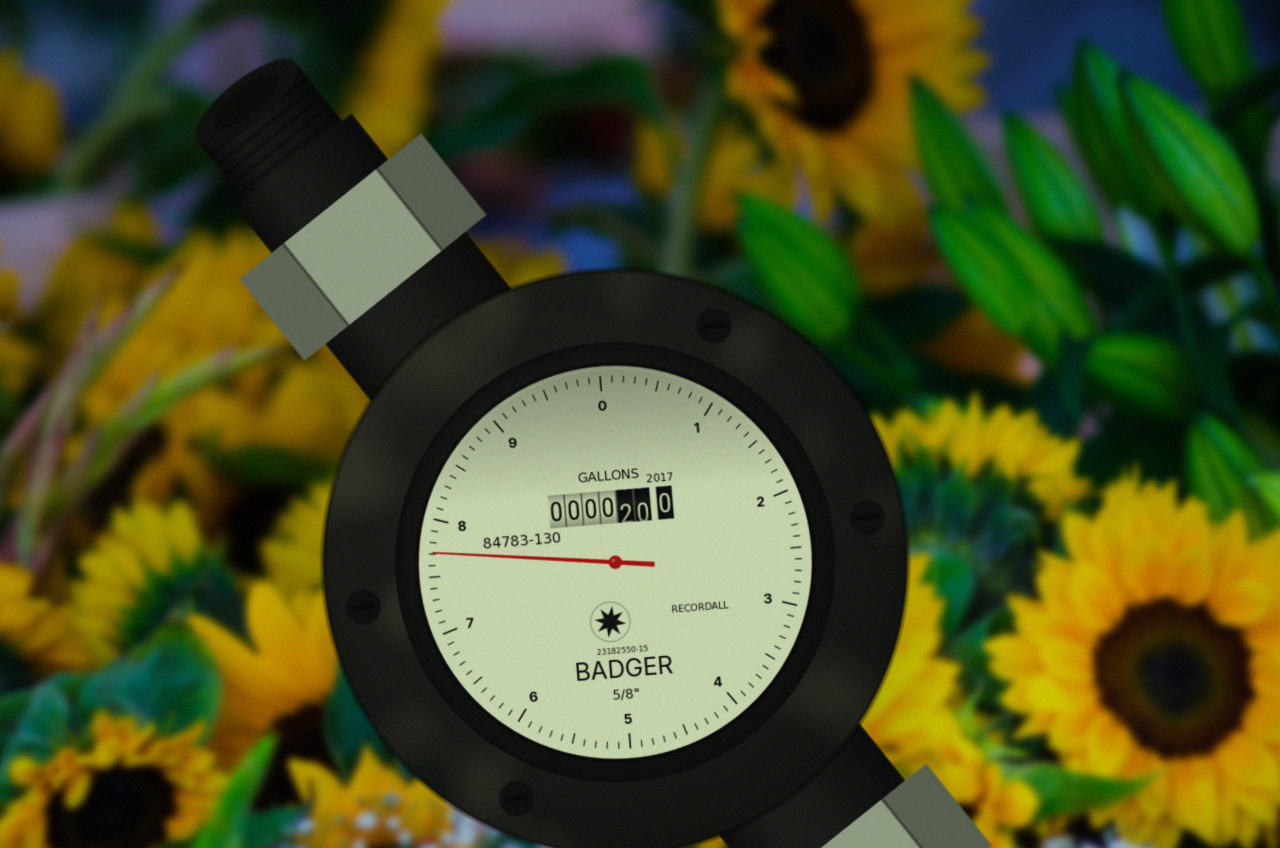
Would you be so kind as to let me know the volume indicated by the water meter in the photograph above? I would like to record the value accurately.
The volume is 197.7 gal
